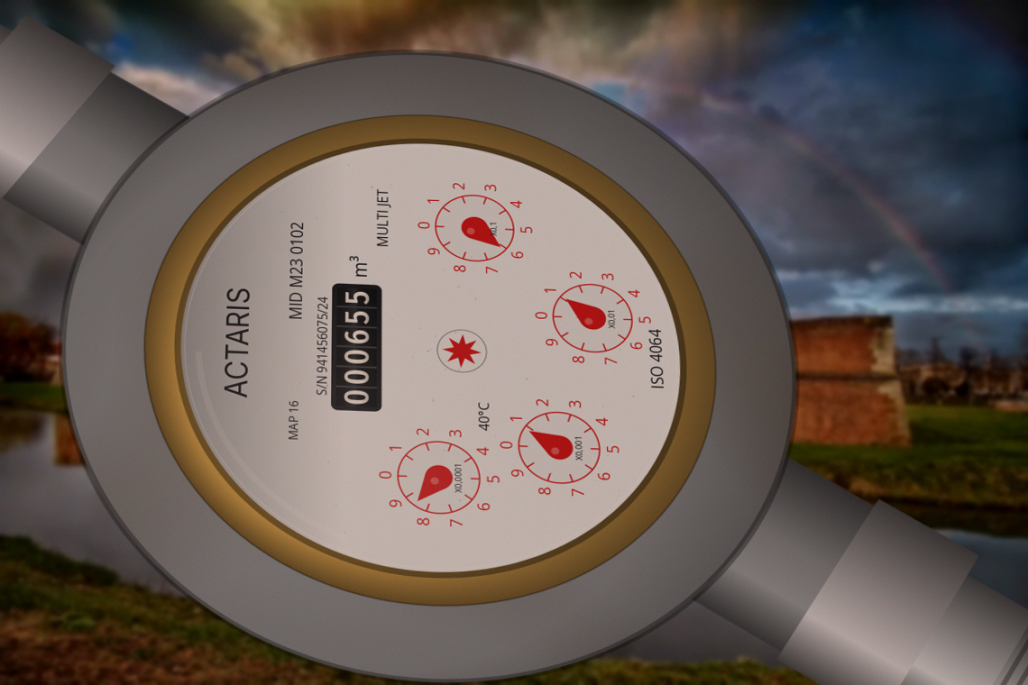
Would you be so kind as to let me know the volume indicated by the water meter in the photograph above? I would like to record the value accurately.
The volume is 655.6108 m³
